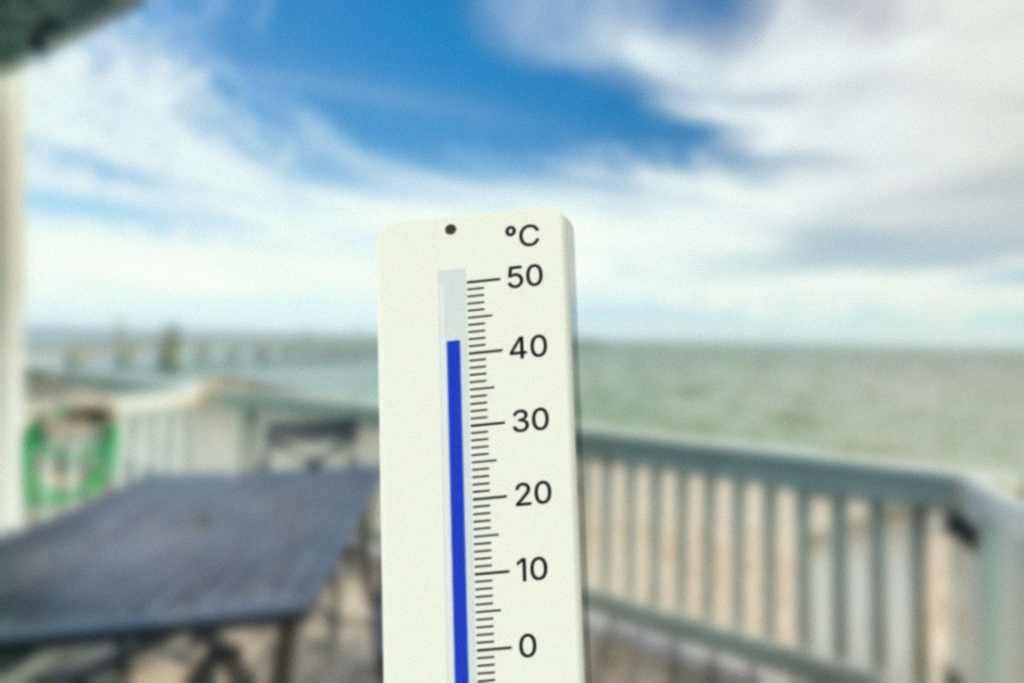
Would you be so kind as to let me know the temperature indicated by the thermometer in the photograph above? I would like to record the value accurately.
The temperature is 42 °C
